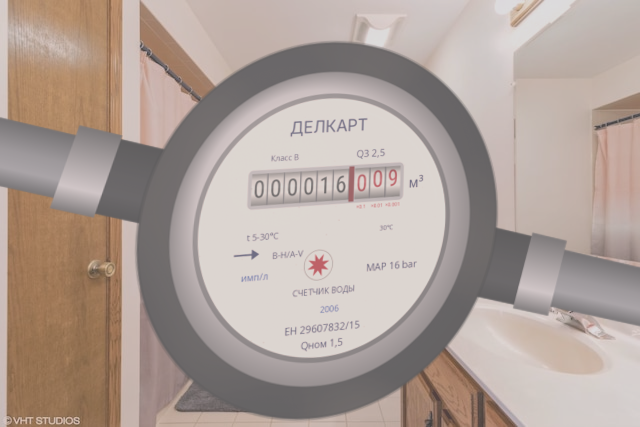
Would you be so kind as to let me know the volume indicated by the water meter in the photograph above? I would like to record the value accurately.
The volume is 16.009 m³
